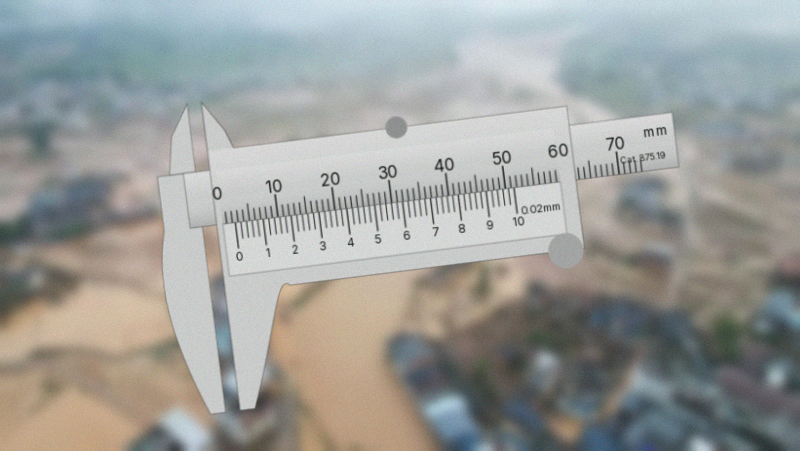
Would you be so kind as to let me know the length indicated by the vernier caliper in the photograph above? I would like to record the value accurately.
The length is 2.5 mm
